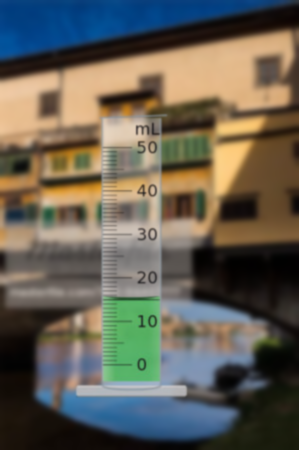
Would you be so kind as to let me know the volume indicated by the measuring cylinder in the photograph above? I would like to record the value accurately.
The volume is 15 mL
